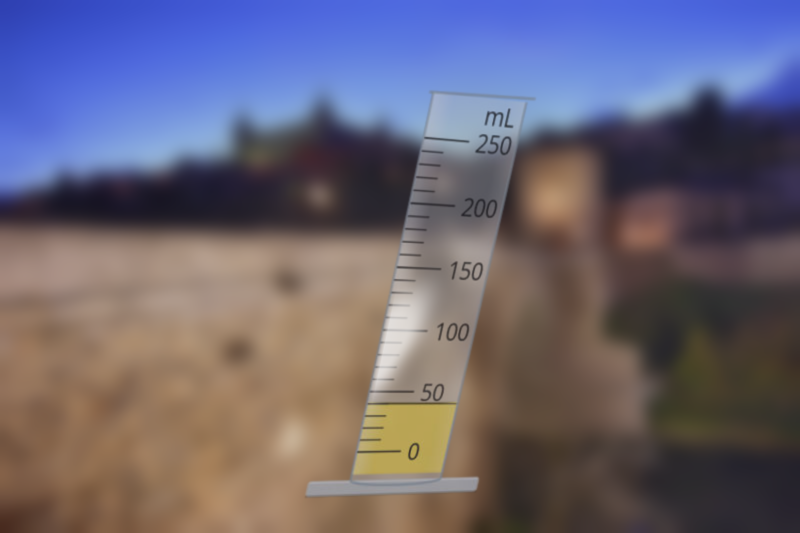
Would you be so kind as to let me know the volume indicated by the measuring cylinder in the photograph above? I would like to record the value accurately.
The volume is 40 mL
